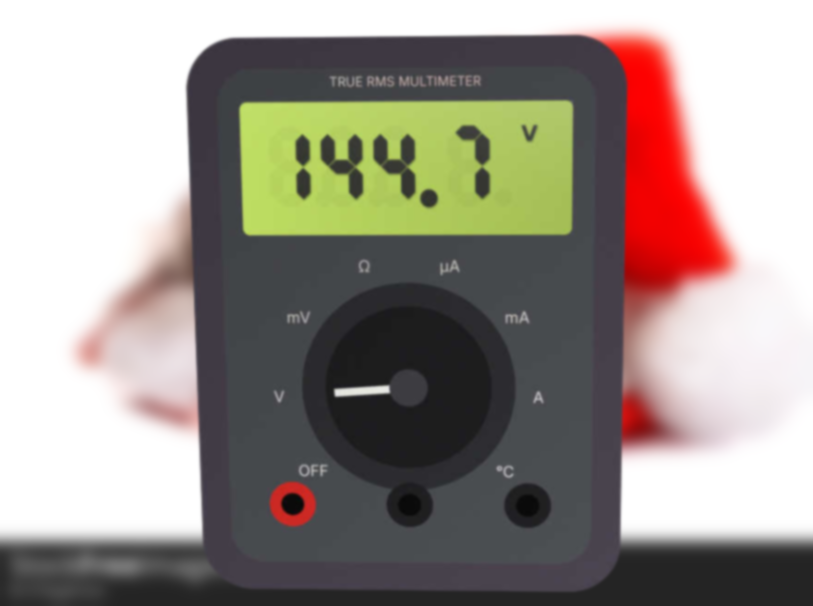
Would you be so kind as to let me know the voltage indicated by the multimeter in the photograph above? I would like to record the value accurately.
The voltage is 144.7 V
